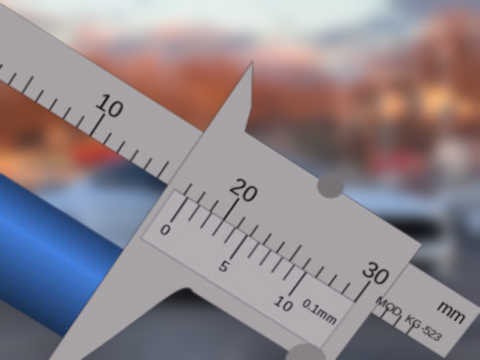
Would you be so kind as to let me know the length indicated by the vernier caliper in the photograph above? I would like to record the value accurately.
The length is 17.3 mm
